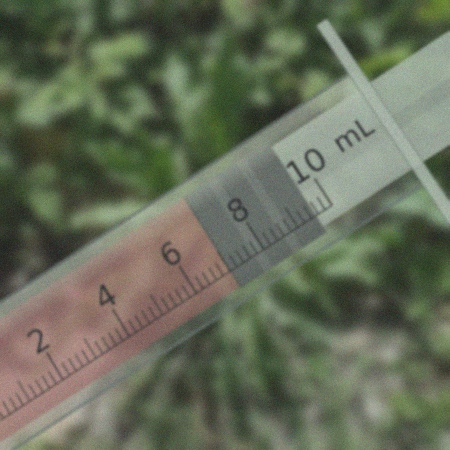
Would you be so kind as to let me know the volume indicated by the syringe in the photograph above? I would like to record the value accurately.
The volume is 7 mL
